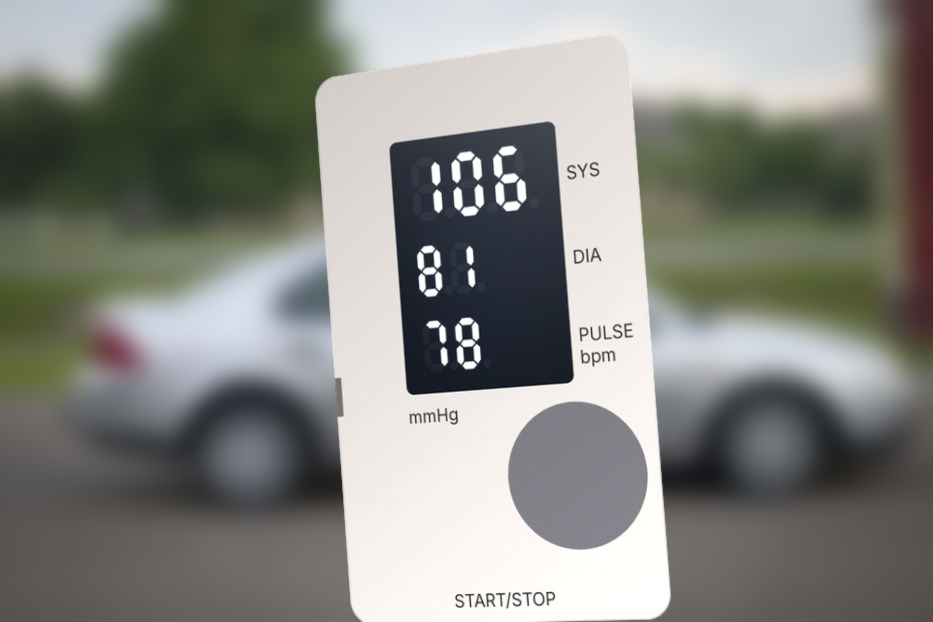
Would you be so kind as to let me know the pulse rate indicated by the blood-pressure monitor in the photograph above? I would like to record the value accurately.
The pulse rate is 78 bpm
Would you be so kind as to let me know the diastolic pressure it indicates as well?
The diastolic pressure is 81 mmHg
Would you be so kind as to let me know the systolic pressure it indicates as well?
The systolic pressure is 106 mmHg
